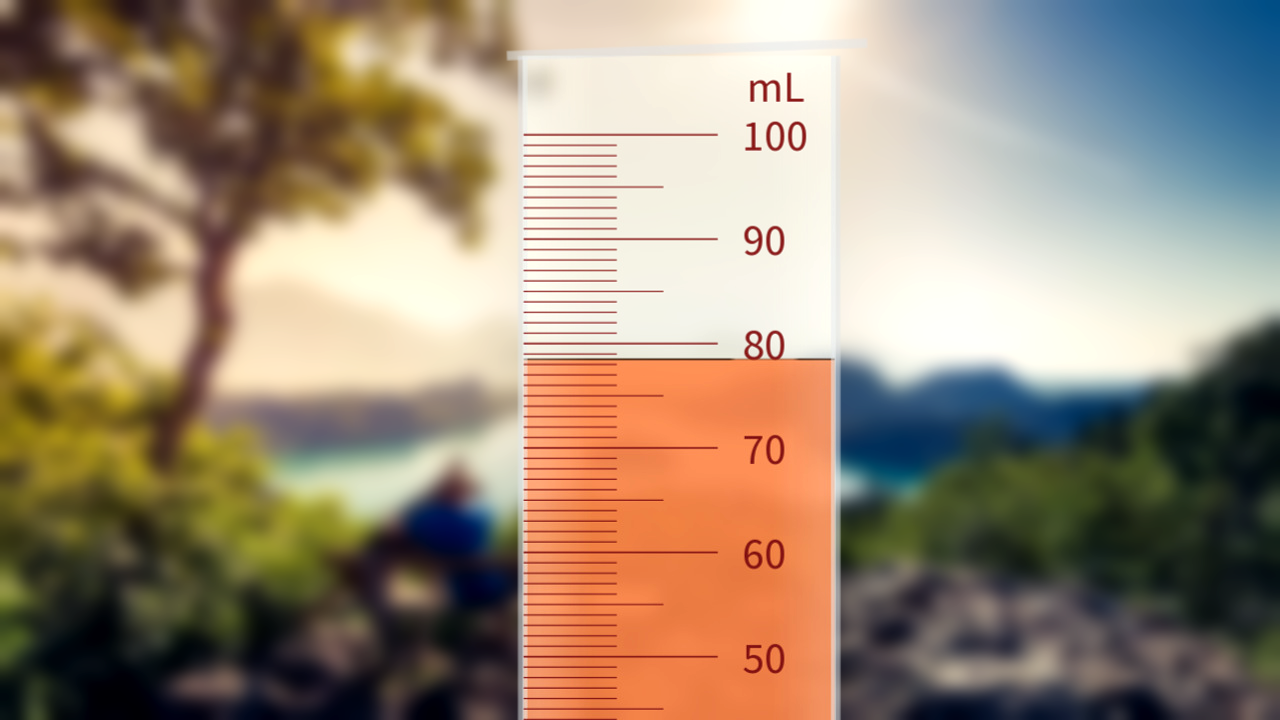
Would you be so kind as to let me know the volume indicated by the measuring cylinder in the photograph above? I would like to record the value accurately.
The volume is 78.5 mL
